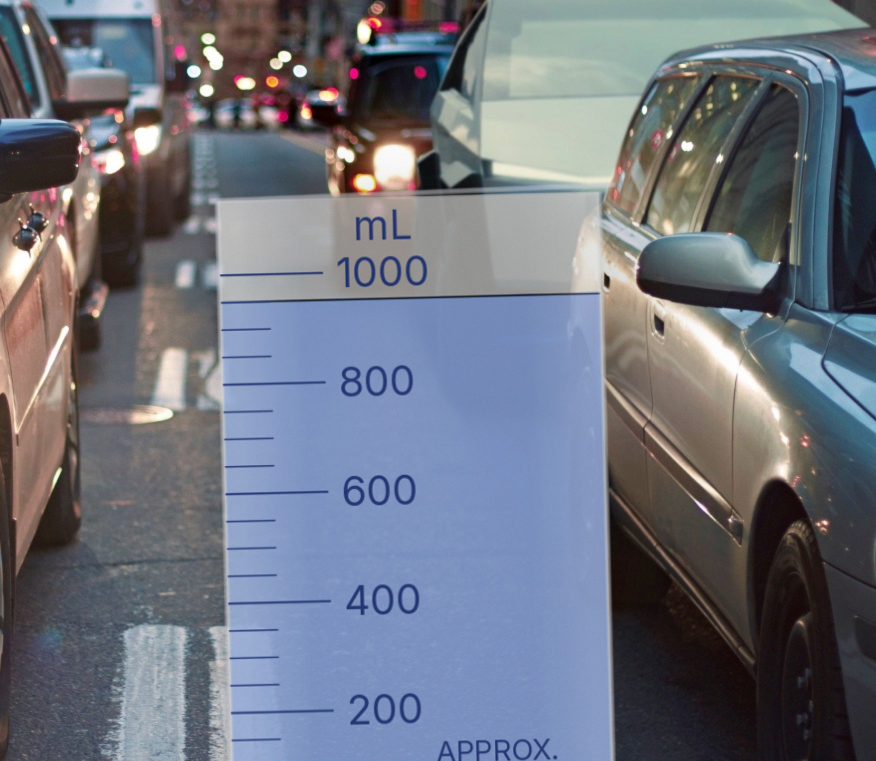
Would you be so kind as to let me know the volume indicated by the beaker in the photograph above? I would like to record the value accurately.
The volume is 950 mL
